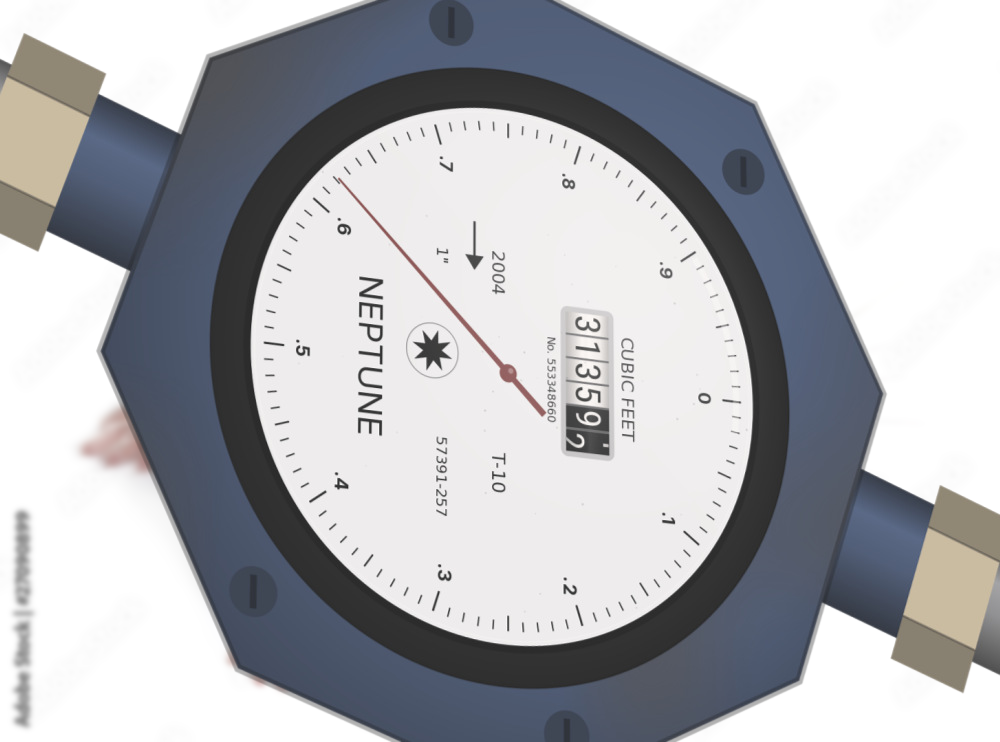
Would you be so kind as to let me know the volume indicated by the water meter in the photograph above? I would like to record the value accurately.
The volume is 313591.62 ft³
